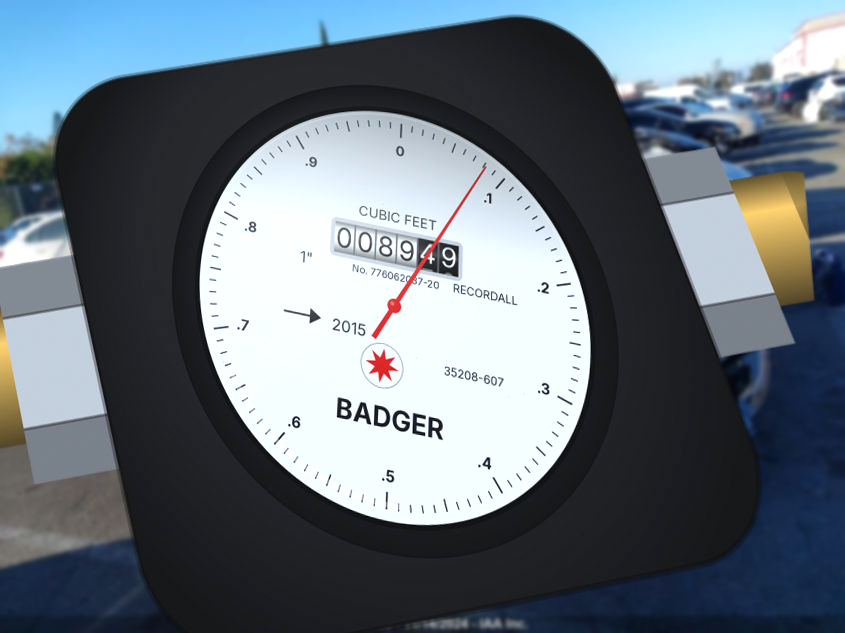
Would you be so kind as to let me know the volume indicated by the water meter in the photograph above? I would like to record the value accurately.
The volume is 8949.08 ft³
